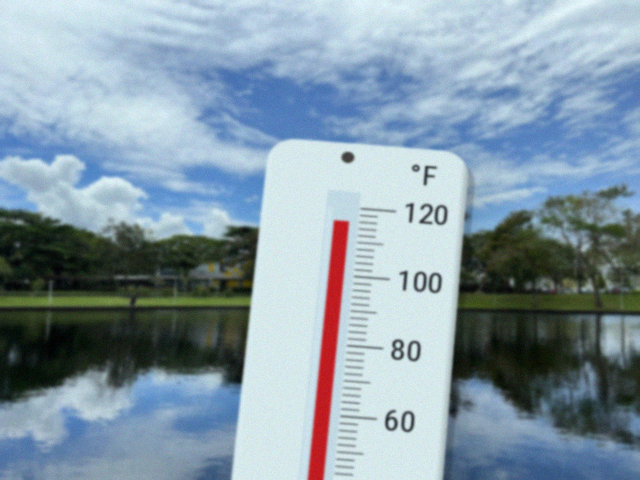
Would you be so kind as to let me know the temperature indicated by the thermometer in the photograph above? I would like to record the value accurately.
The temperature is 116 °F
